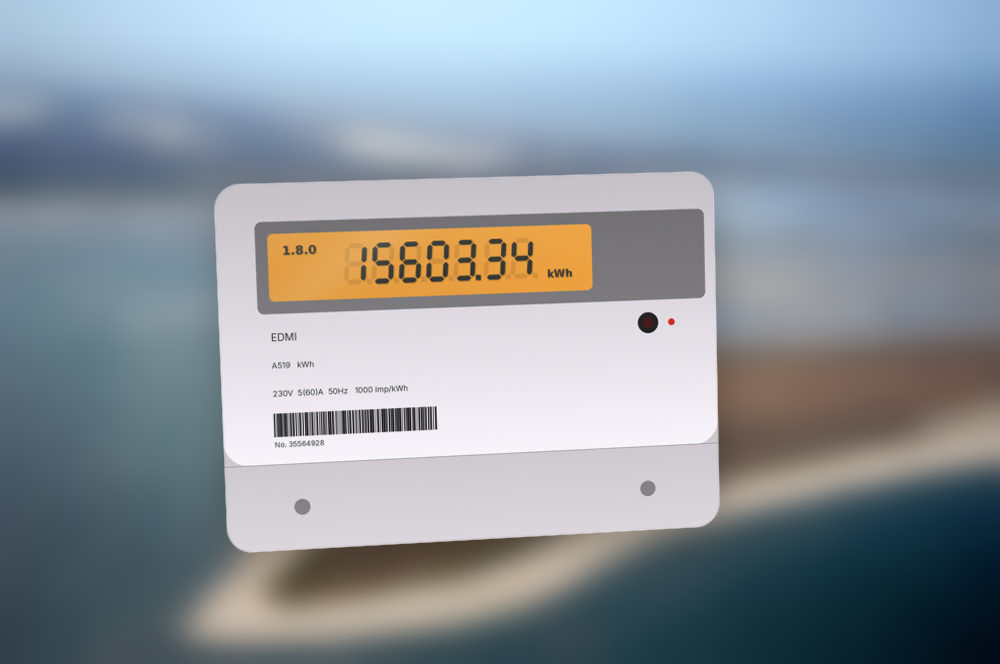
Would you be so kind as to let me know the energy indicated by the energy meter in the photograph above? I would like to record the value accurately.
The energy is 15603.34 kWh
